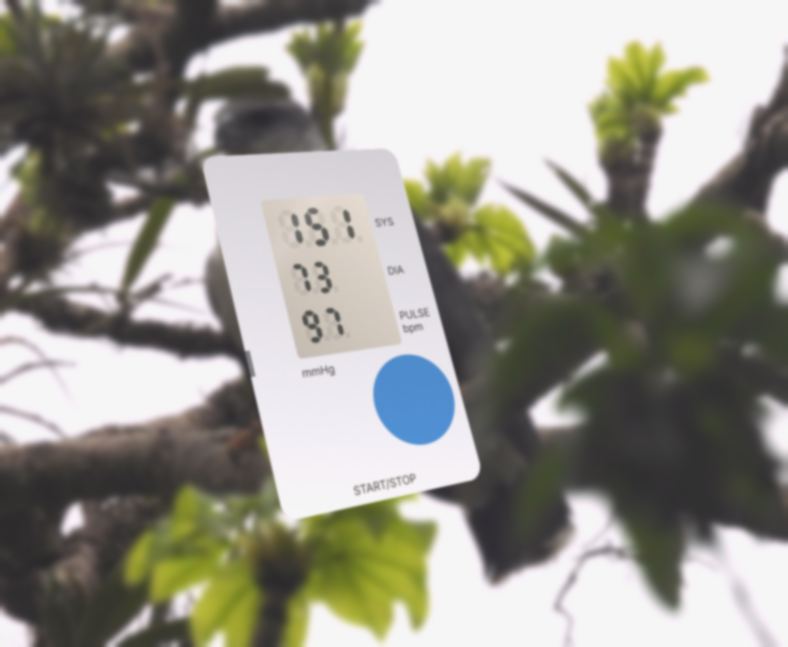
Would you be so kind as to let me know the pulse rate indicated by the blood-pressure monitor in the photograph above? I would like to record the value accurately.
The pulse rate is 97 bpm
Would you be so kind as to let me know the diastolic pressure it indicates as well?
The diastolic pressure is 73 mmHg
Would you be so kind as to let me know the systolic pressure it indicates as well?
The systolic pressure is 151 mmHg
